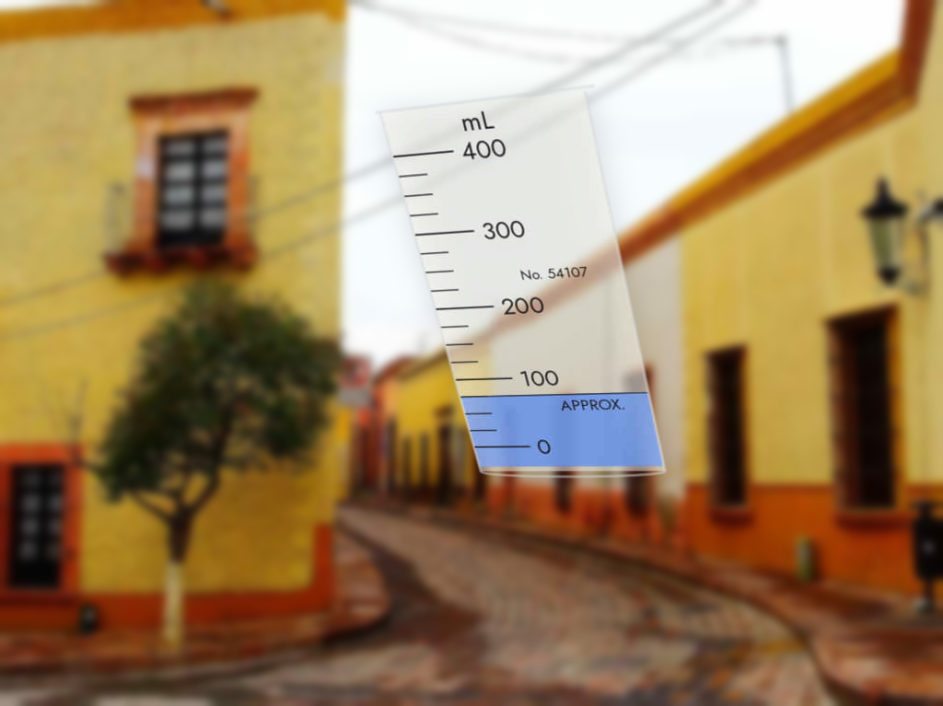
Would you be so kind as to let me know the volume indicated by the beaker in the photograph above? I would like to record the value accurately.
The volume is 75 mL
